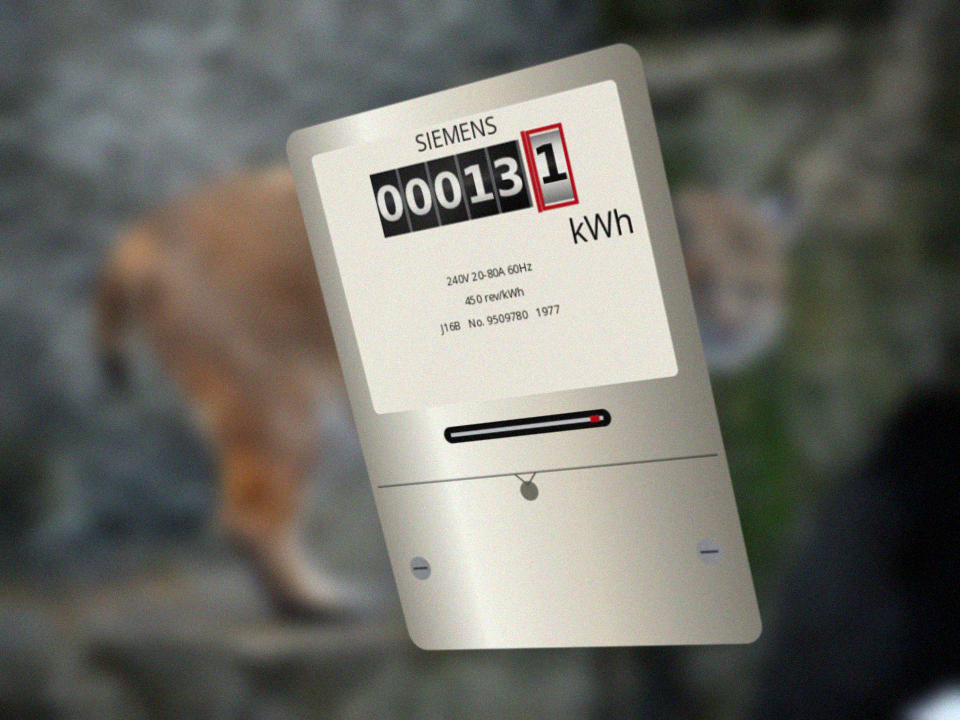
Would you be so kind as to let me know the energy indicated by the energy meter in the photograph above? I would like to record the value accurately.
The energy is 13.1 kWh
